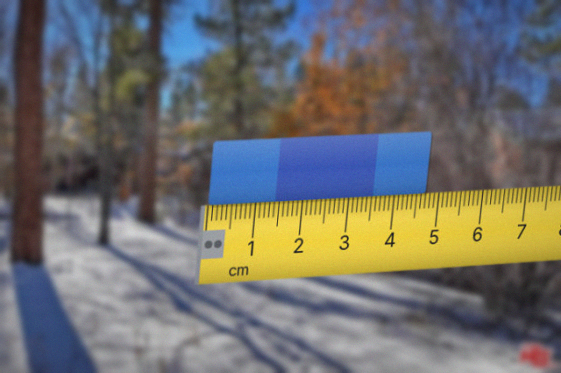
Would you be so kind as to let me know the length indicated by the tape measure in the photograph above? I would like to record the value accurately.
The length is 4.7 cm
